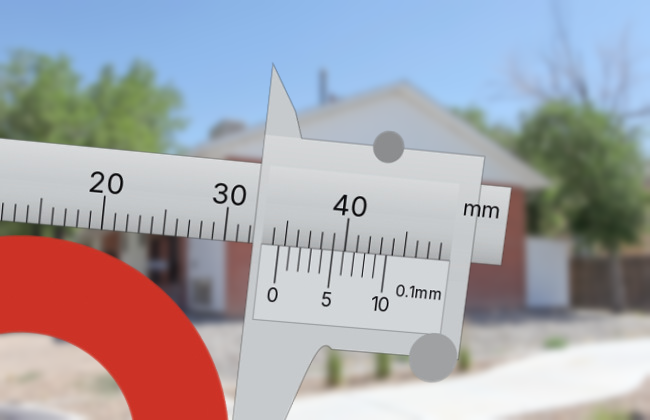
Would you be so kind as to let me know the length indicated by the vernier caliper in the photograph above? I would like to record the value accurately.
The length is 34.5 mm
